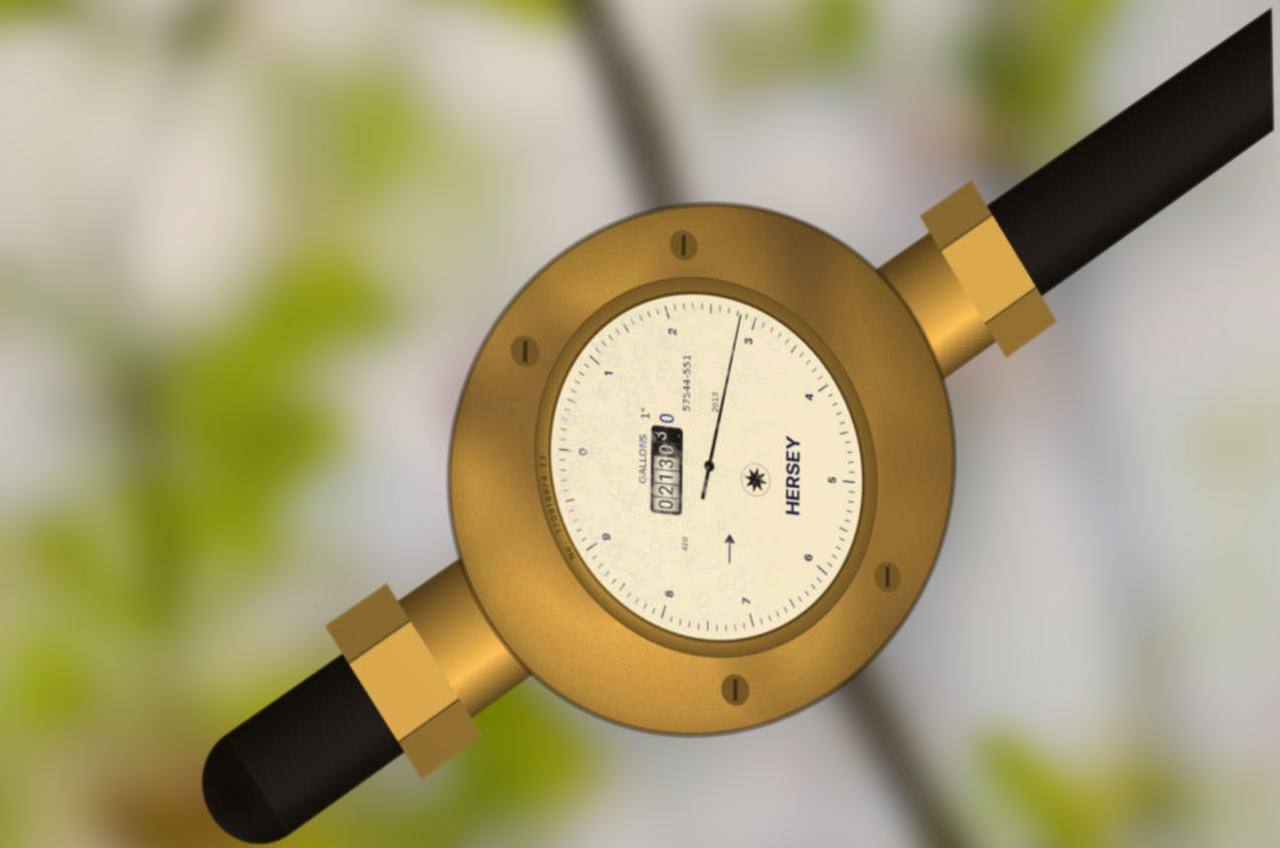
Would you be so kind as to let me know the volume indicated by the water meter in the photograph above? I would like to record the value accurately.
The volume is 213032.8 gal
